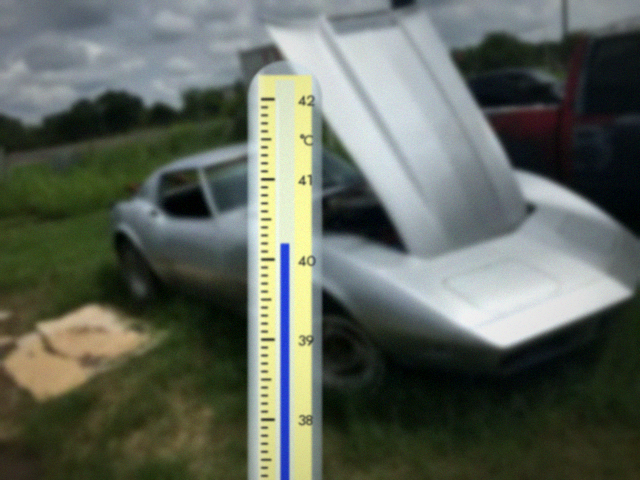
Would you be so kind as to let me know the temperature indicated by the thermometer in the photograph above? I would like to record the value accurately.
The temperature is 40.2 °C
